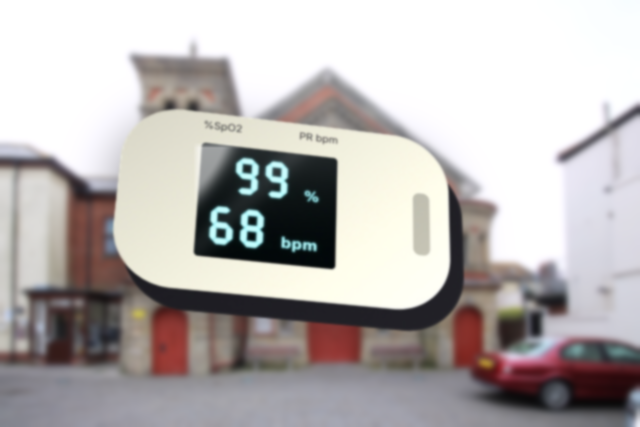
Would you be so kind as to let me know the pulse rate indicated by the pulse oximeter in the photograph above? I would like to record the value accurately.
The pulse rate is 68 bpm
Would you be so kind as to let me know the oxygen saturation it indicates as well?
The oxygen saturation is 99 %
